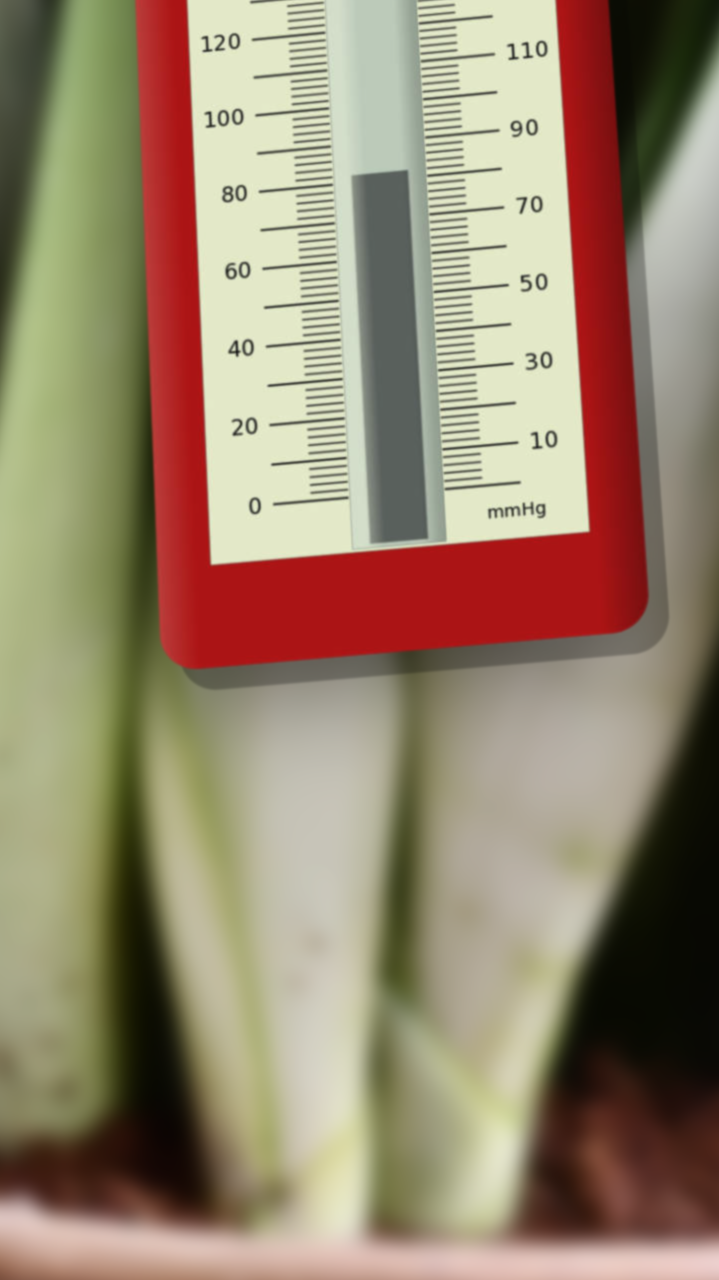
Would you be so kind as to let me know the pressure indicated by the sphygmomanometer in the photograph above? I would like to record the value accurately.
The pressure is 82 mmHg
